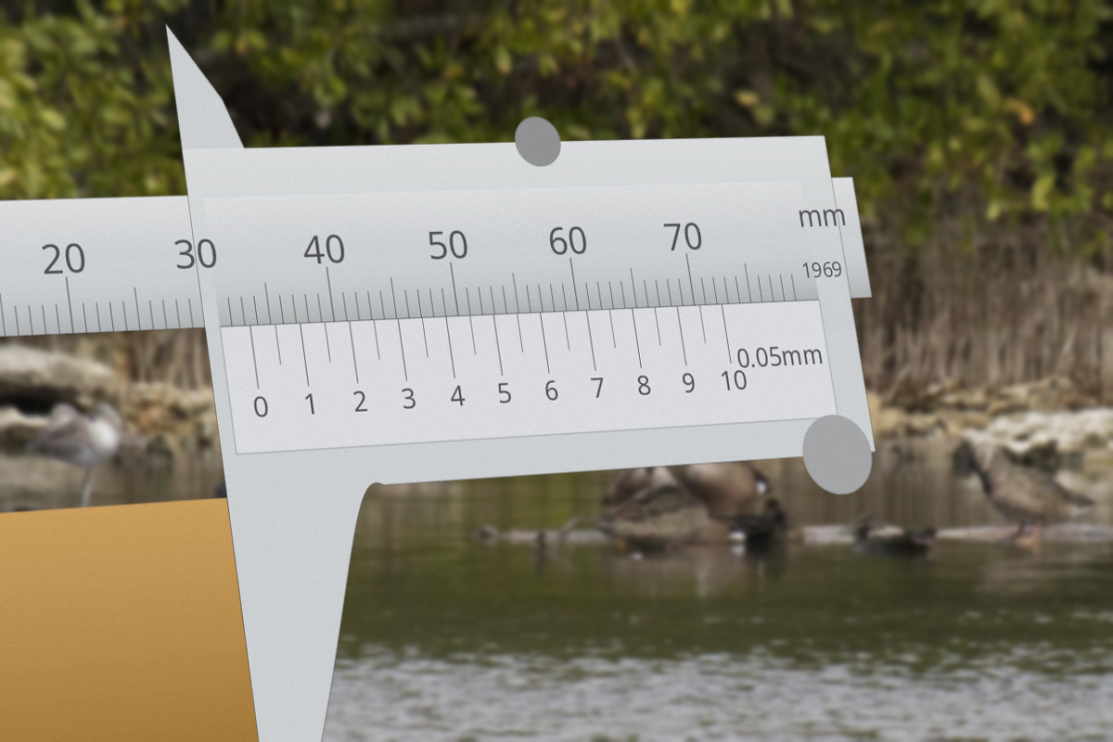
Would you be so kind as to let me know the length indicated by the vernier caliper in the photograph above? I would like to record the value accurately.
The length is 33.4 mm
